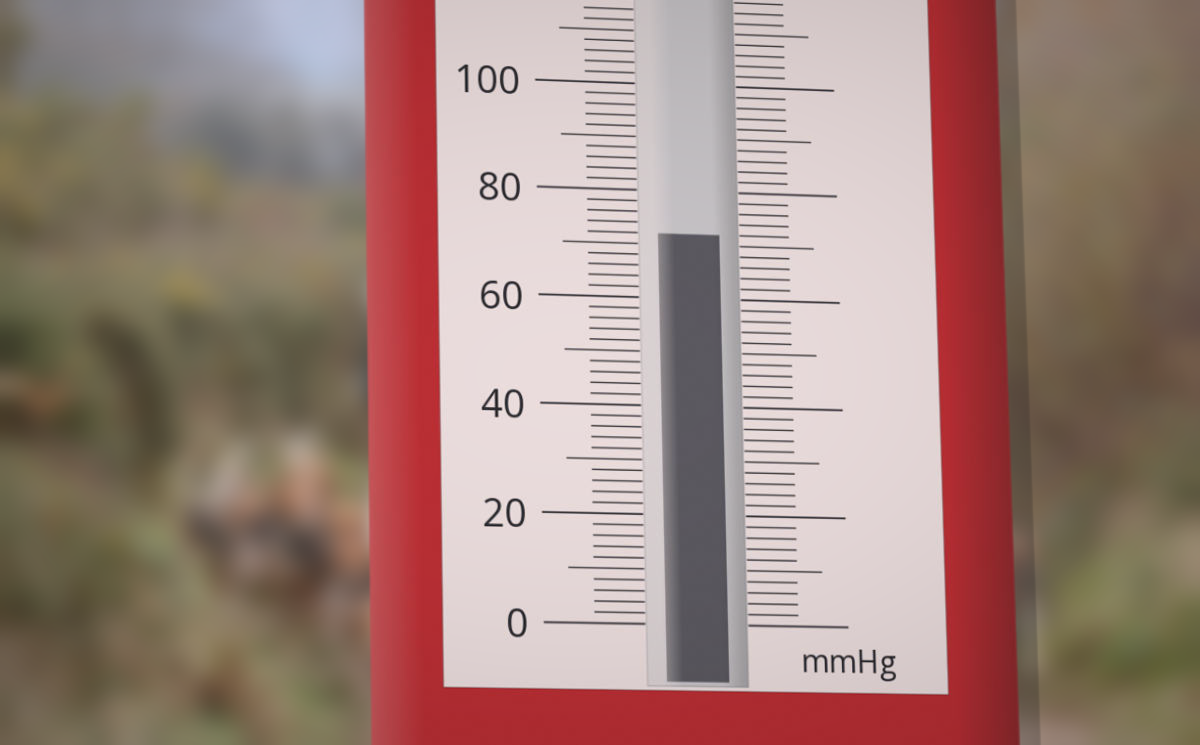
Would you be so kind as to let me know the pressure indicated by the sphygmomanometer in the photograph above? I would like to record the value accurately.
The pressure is 72 mmHg
